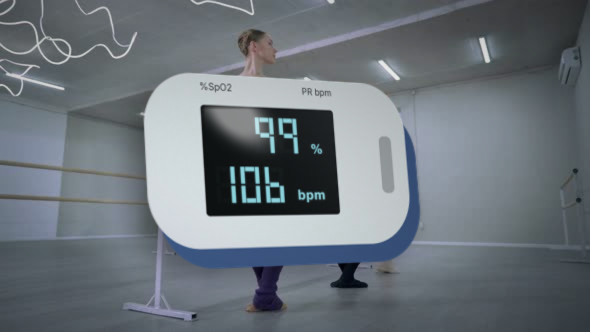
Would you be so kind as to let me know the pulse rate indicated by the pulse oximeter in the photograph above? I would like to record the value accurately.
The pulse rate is 106 bpm
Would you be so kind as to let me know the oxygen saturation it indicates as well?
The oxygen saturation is 99 %
